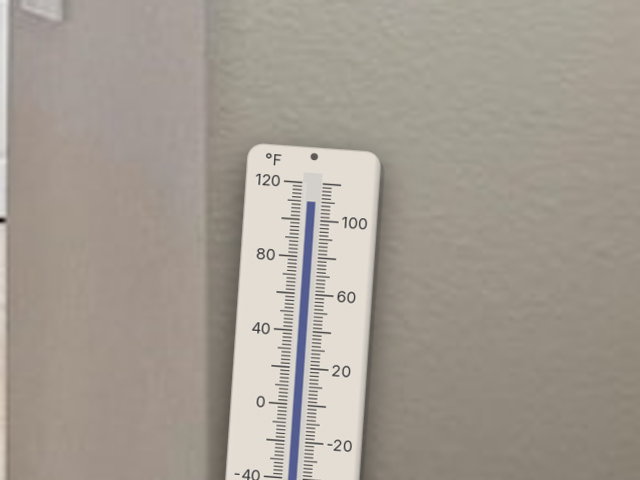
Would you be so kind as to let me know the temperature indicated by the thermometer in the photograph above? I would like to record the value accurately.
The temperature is 110 °F
